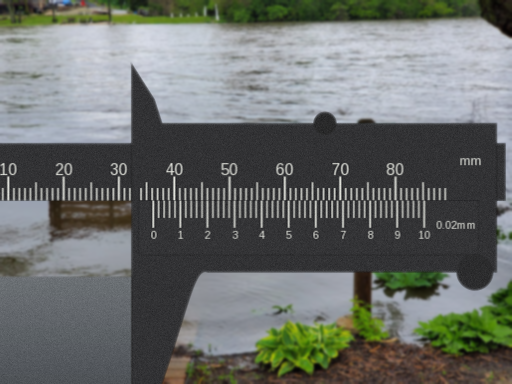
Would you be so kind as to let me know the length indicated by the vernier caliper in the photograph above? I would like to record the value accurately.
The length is 36.2 mm
